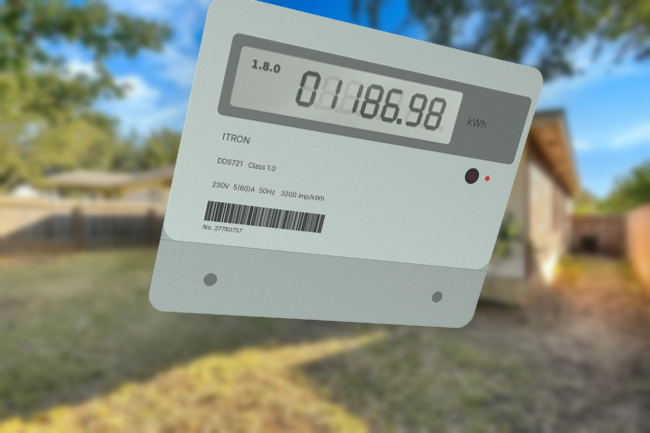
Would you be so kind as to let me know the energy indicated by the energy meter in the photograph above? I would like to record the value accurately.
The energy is 1186.98 kWh
